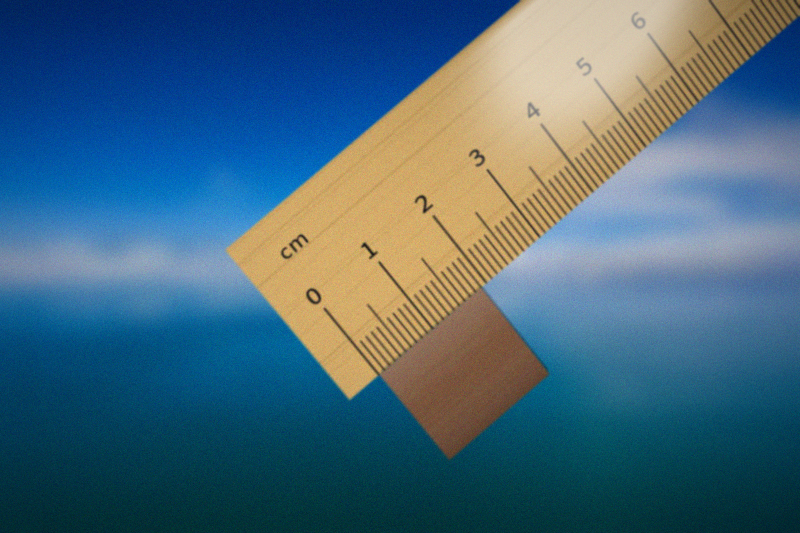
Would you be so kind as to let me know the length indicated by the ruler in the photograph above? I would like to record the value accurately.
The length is 1.9 cm
